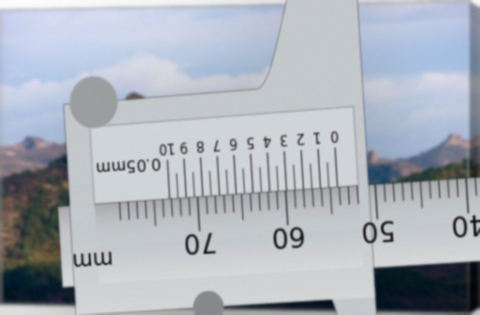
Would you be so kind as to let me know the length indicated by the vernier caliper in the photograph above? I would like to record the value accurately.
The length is 54.2 mm
